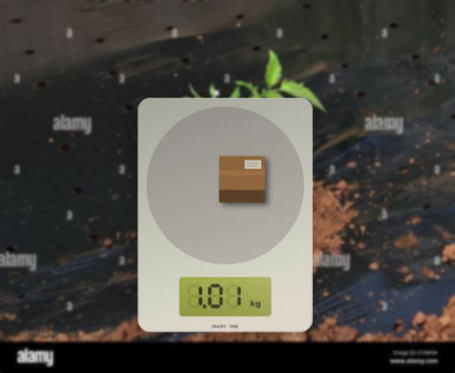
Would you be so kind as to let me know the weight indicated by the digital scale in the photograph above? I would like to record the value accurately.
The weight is 1.01 kg
